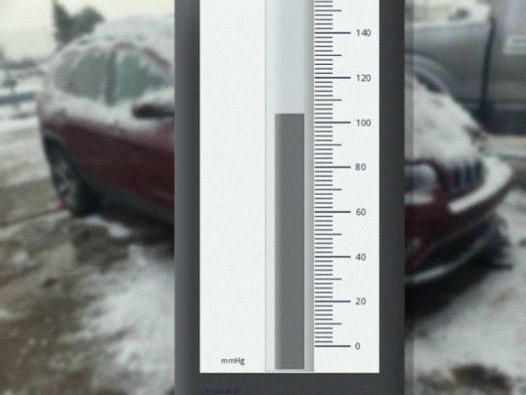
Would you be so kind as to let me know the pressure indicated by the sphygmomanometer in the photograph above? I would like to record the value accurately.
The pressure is 104 mmHg
